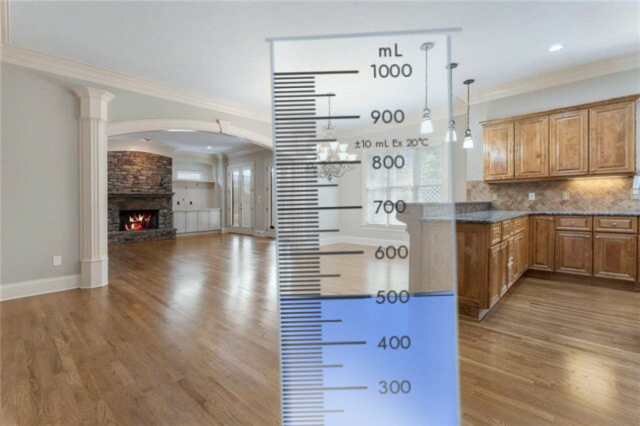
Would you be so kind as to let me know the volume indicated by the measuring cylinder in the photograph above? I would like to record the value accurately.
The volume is 500 mL
